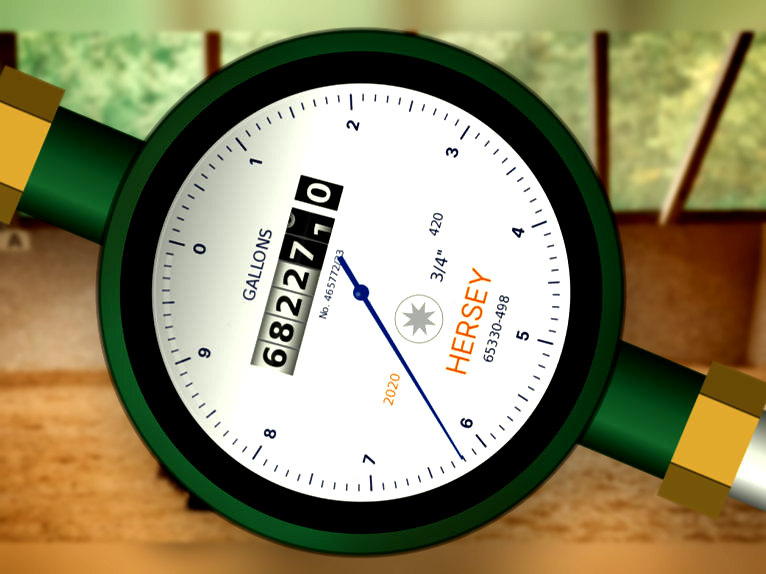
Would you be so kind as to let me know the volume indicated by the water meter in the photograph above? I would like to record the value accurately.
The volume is 6822706.2 gal
